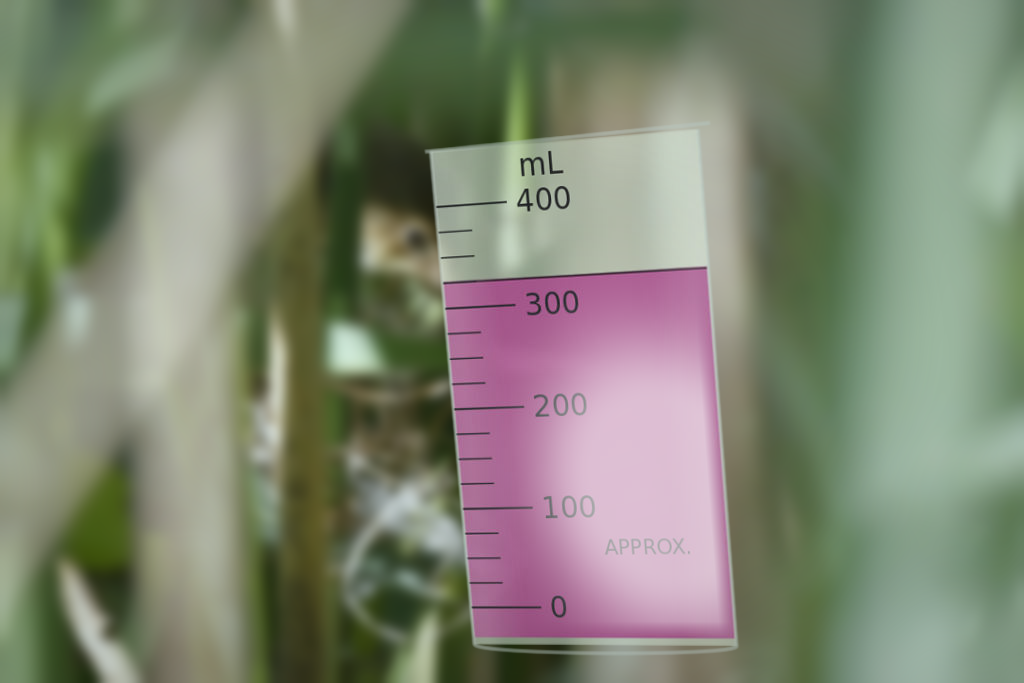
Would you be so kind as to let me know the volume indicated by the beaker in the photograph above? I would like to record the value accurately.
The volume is 325 mL
